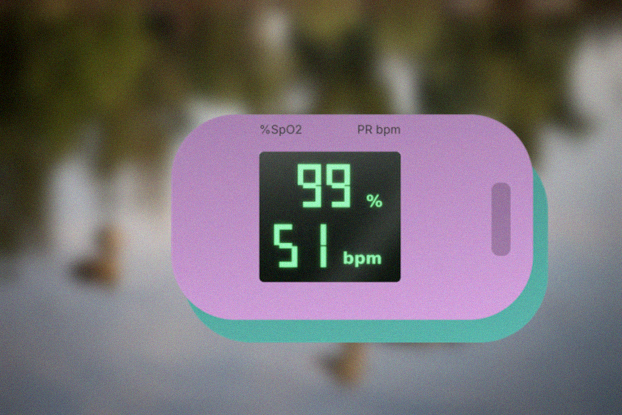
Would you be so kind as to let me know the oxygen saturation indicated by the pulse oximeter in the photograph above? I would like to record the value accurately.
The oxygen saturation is 99 %
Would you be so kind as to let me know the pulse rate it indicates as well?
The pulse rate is 51 bpm
